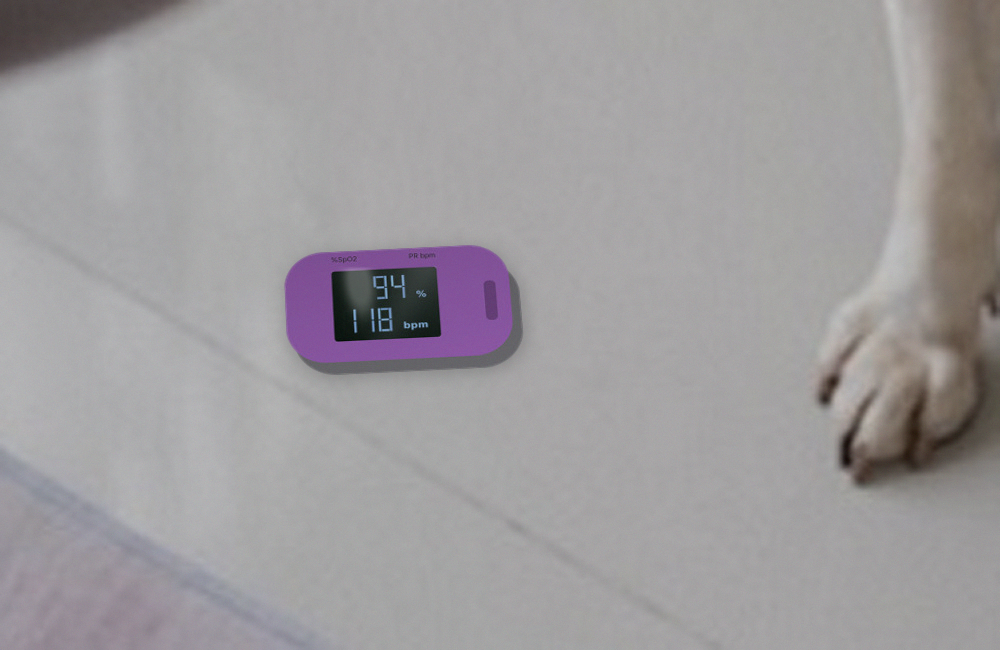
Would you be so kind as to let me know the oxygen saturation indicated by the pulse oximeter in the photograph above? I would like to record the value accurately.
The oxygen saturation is 94 %
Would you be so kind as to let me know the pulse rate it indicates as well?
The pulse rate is 118 bpm
